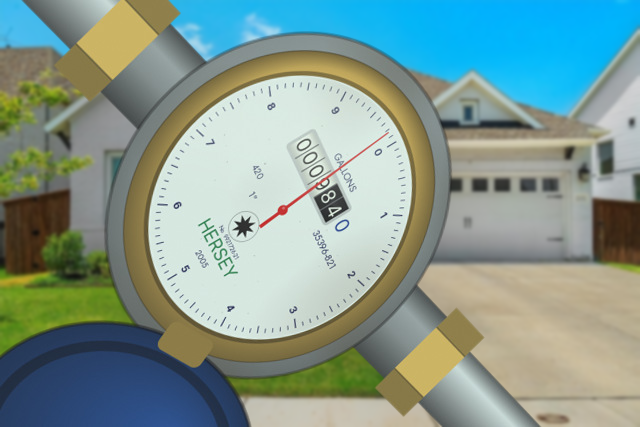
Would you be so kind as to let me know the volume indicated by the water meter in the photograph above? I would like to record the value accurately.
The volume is 9839.8 gal
